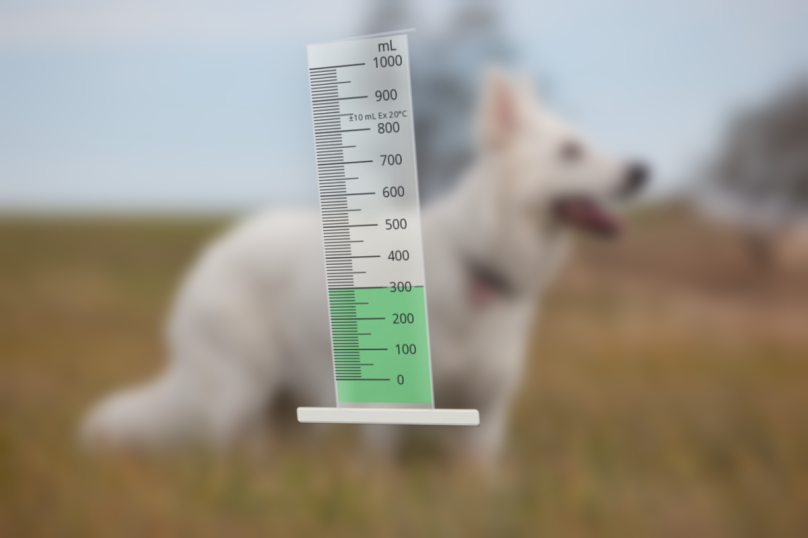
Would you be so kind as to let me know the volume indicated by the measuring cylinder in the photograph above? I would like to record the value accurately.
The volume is 300 mL
